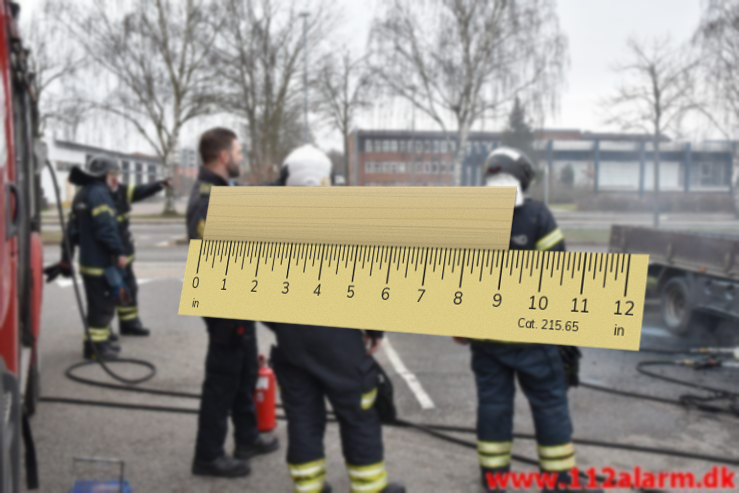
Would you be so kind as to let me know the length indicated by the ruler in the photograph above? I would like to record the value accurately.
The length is 9.125 in
